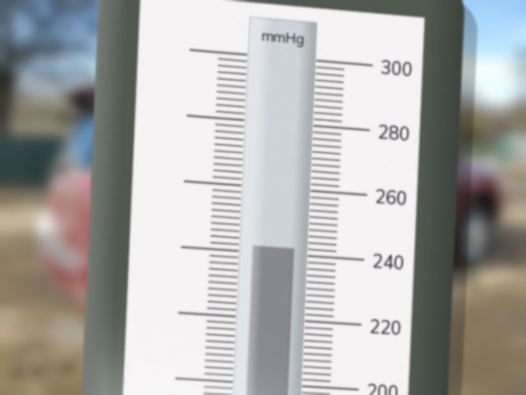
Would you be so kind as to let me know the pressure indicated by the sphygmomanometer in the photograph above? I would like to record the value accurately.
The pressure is 242 mmHg
